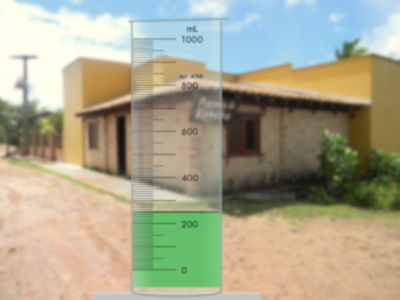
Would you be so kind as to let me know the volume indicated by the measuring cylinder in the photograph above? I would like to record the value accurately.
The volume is 250 mL
